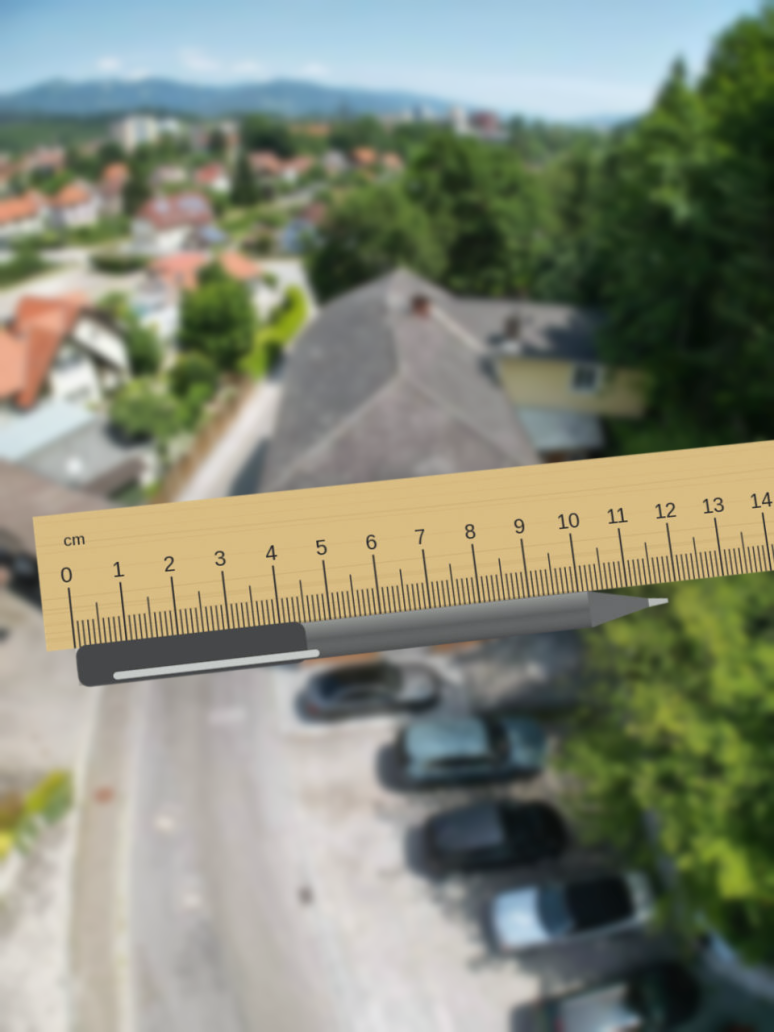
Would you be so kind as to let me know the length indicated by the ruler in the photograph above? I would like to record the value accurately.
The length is 11.8 cm
